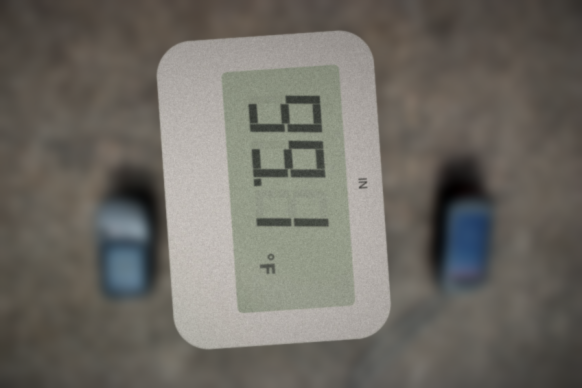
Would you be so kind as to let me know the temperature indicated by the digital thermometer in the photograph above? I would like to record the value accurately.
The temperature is 99.1 °F
